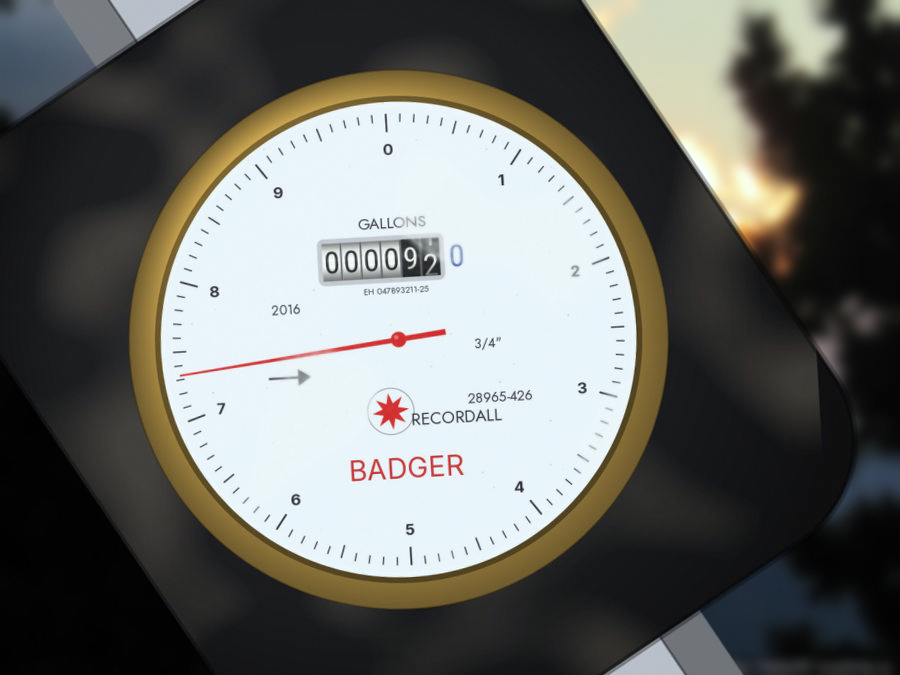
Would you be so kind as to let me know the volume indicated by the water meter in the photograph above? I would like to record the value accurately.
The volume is 917.3 gal
